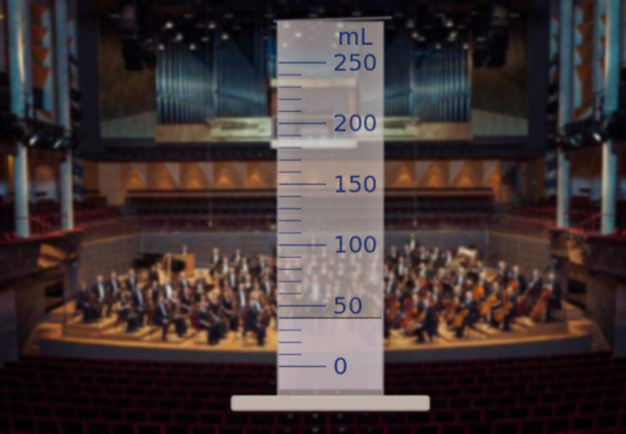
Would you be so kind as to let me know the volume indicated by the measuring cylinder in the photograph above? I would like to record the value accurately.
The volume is 40 mL
